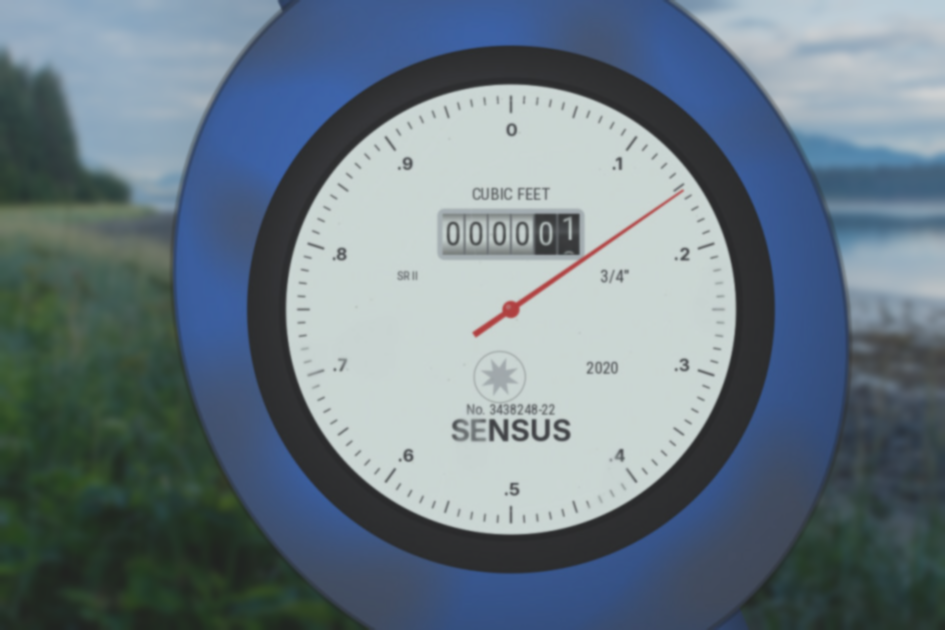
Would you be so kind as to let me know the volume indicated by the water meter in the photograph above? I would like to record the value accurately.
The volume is 1.15 ft³
